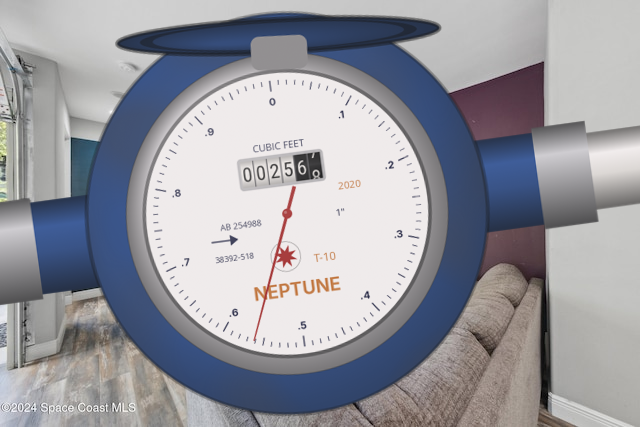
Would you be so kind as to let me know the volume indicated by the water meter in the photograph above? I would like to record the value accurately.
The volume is 2567.56 ft³
